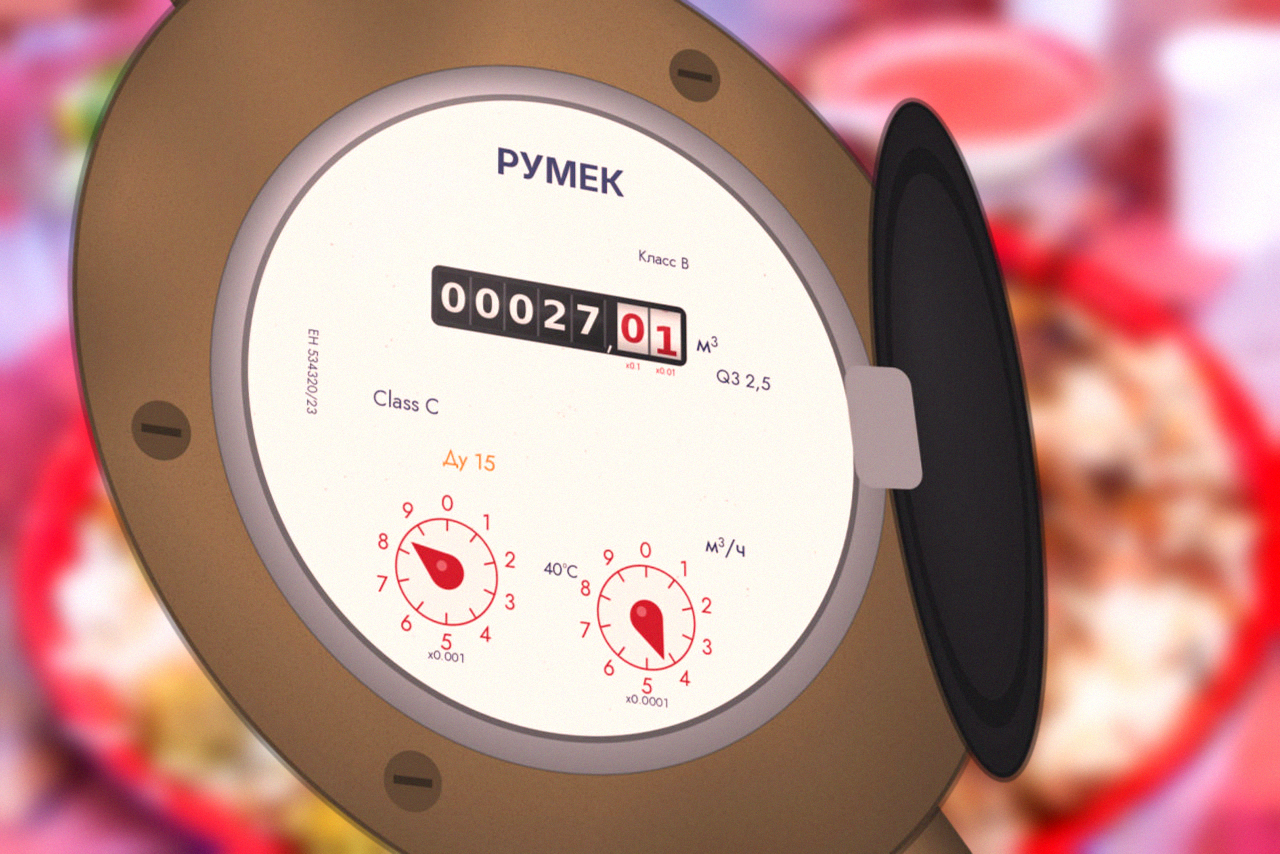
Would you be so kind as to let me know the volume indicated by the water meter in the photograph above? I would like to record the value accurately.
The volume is 27.0084 m³
